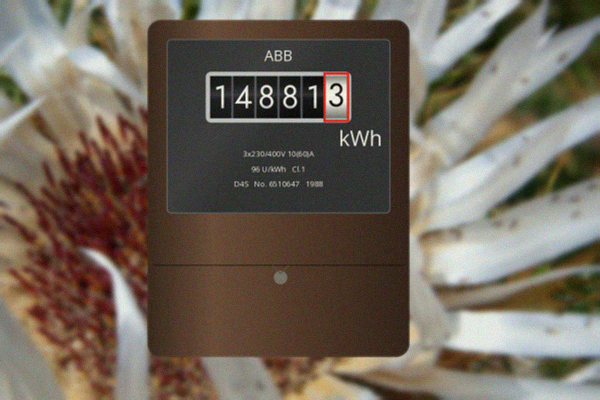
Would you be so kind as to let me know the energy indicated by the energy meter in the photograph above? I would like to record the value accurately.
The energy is 14881.3 kWh
